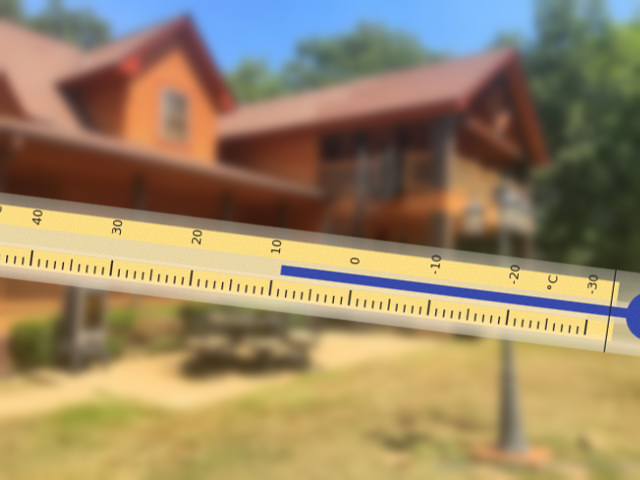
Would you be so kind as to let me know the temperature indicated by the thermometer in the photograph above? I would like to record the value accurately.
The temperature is 9 °C
